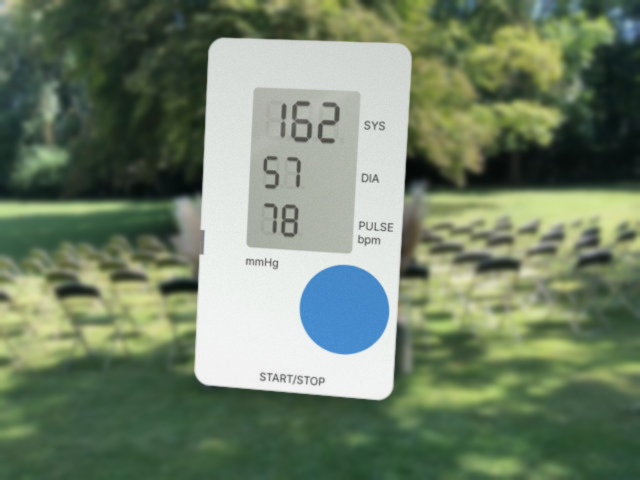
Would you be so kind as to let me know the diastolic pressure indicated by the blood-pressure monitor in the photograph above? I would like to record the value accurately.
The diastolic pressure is 57 mmHg
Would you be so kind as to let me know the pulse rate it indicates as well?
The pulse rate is 78 bpm
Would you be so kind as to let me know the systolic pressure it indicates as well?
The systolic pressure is 162 mmHg
